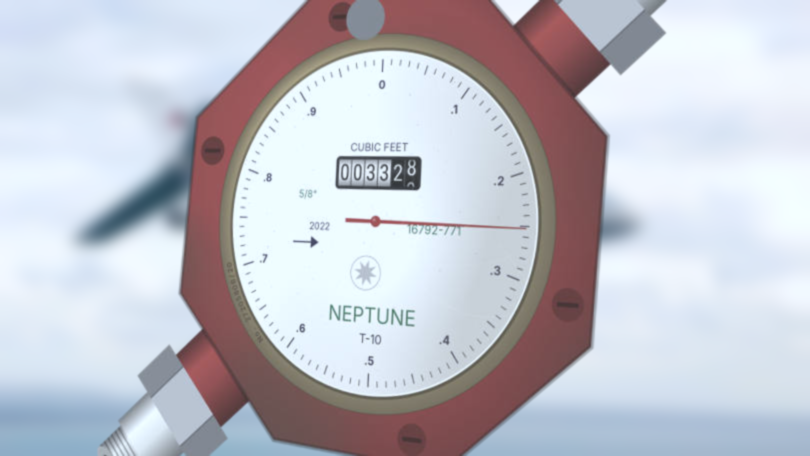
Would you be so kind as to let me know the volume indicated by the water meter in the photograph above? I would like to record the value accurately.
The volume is 3328.25 ft³
